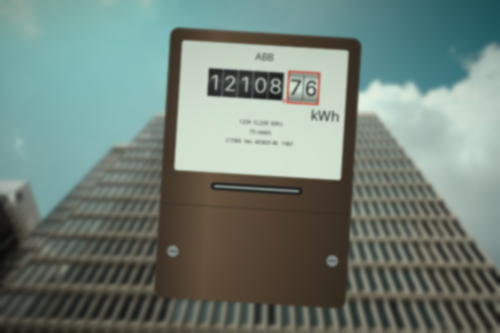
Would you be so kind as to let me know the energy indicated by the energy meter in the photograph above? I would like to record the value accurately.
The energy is 12108.76 kWh
